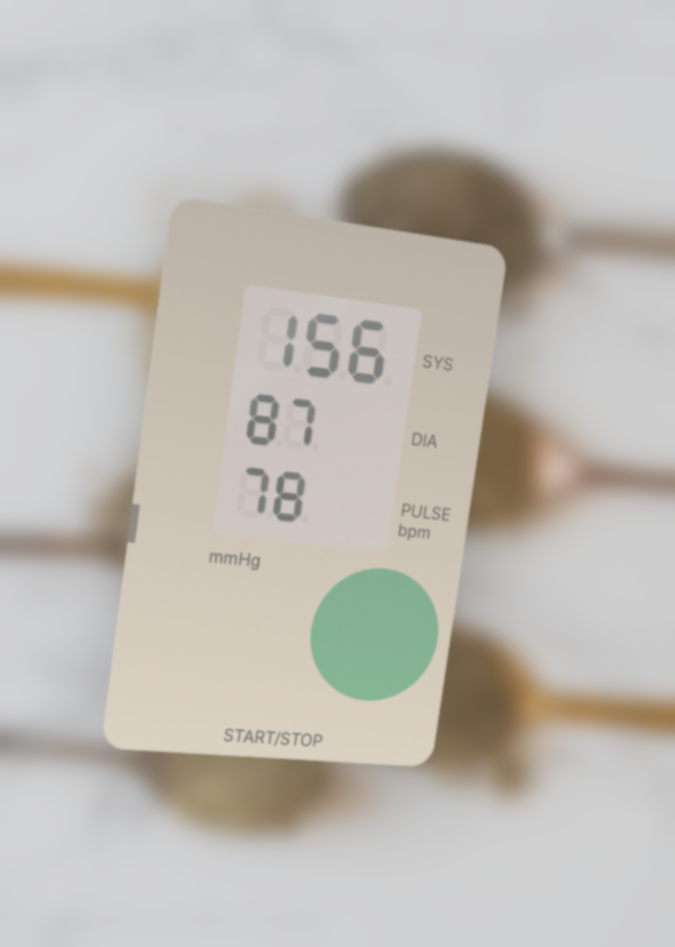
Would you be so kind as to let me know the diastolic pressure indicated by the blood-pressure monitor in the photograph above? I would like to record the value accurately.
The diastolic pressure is 87 mmHg
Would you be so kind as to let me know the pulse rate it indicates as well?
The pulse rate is 78 bpm
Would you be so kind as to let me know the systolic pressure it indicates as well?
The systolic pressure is 156 mmHg
